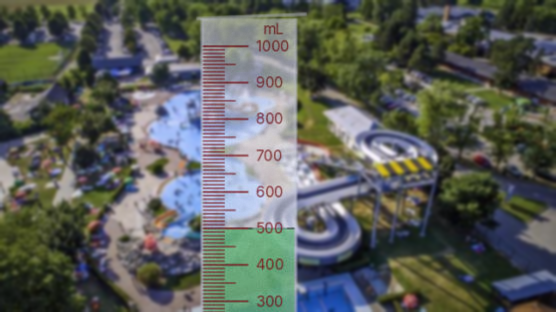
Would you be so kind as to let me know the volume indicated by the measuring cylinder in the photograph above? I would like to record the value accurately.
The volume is 500 mL
